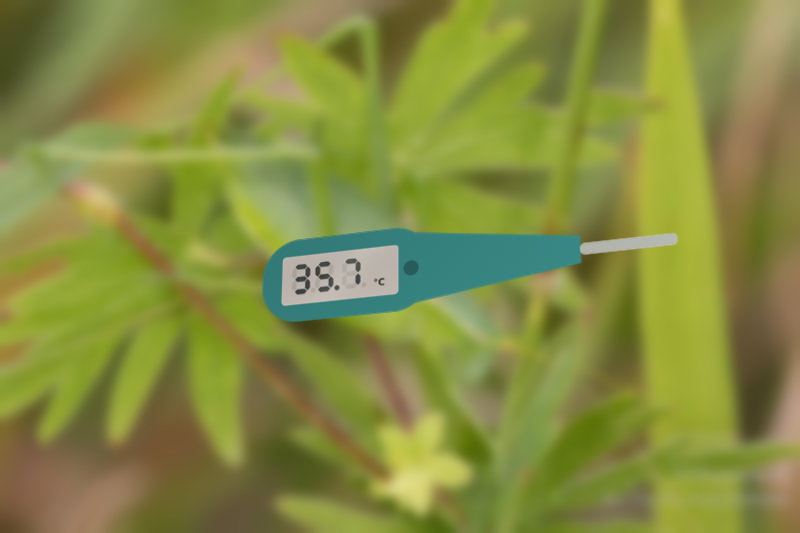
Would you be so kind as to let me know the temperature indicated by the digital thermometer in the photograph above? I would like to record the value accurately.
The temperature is 35.7 °C
